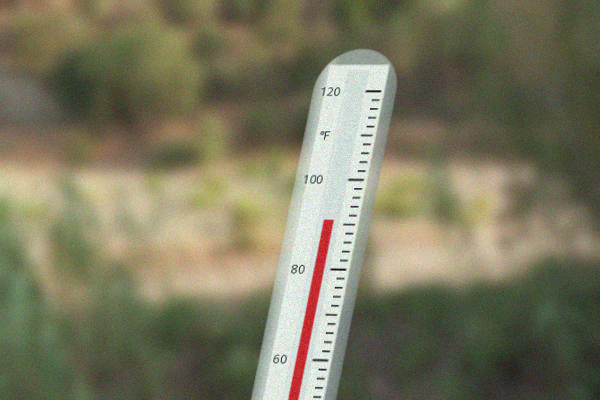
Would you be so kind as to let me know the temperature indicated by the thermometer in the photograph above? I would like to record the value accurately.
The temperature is 91 °F
